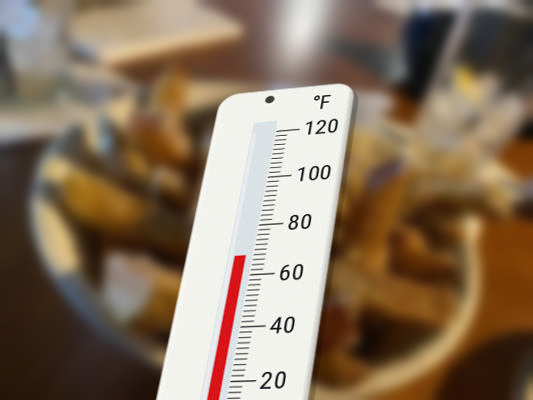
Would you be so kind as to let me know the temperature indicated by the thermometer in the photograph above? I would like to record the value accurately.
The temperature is 68 °F
